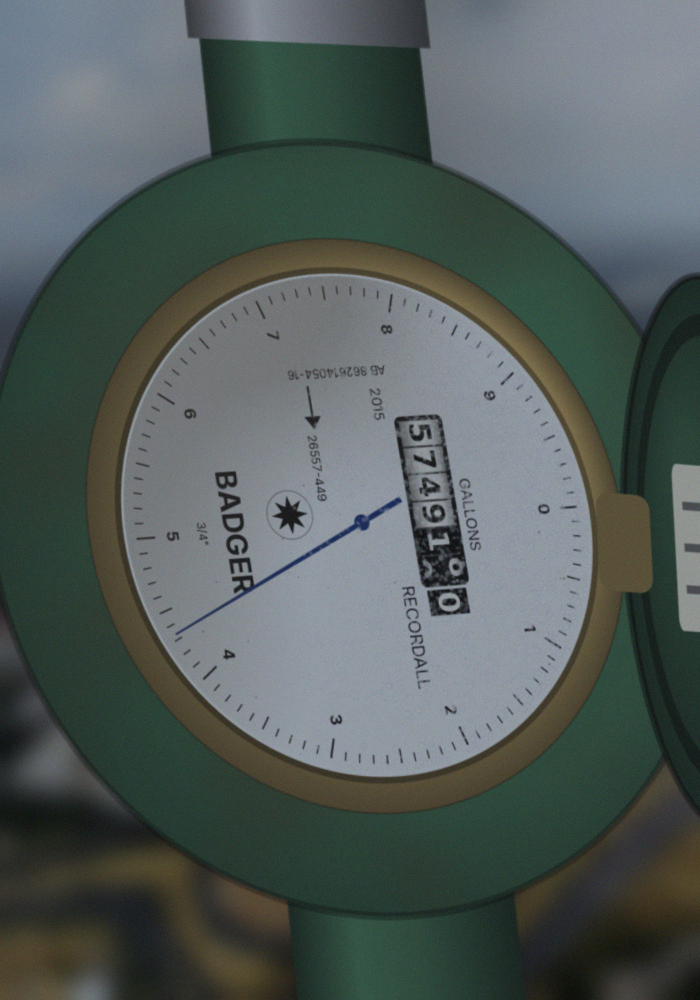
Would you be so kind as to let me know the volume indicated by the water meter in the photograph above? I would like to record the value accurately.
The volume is 5749184.3 gal
